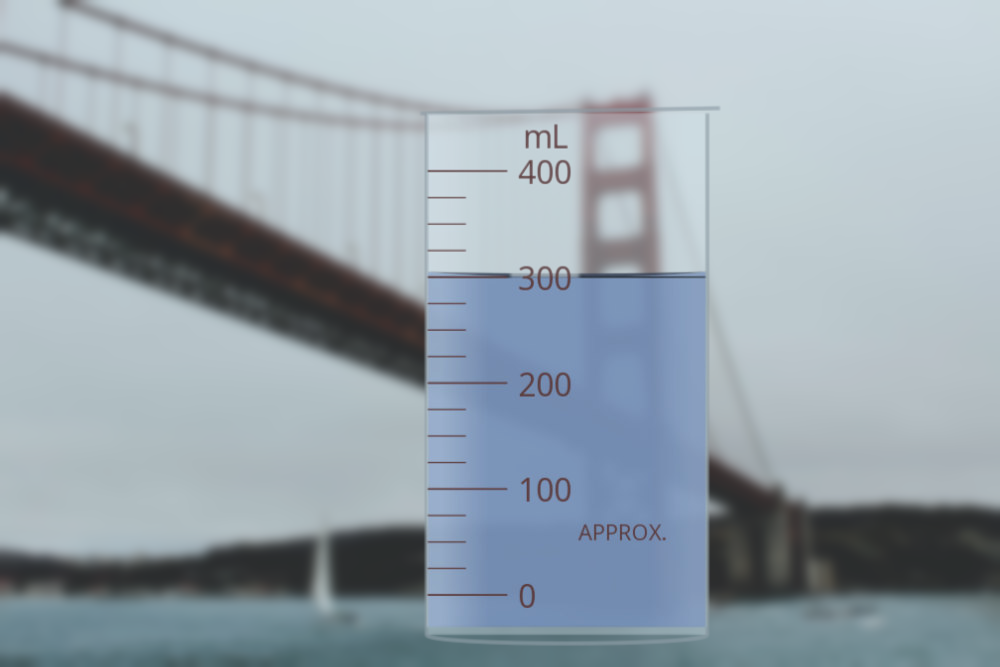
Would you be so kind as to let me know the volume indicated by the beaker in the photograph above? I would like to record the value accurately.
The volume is 300 mL
